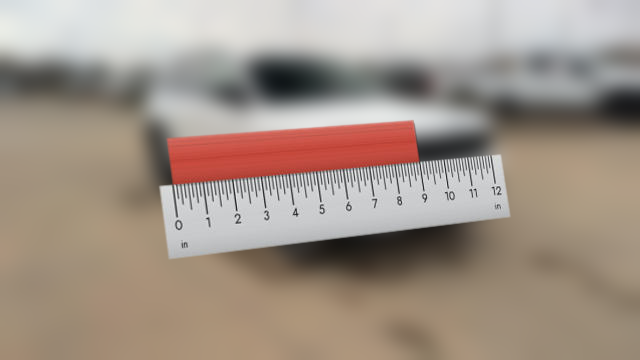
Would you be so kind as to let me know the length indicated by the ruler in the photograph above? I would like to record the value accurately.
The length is 9 in
